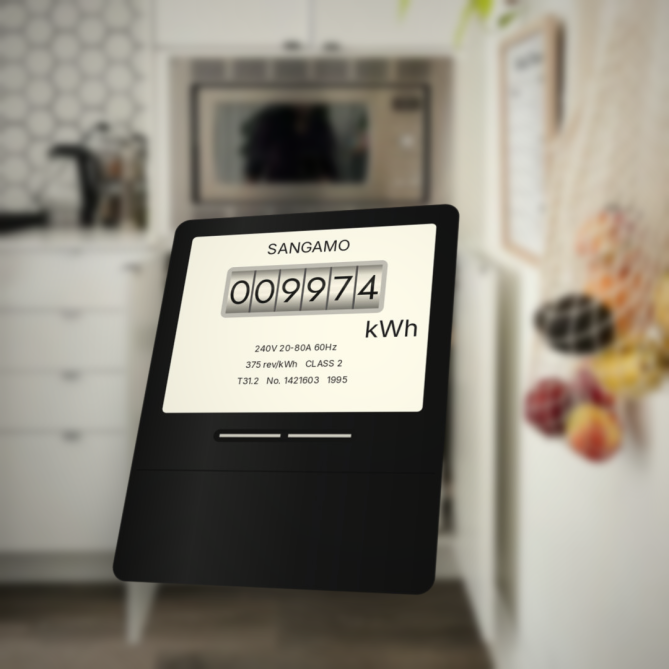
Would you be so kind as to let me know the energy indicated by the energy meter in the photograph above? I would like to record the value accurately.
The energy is 9974 kWh
